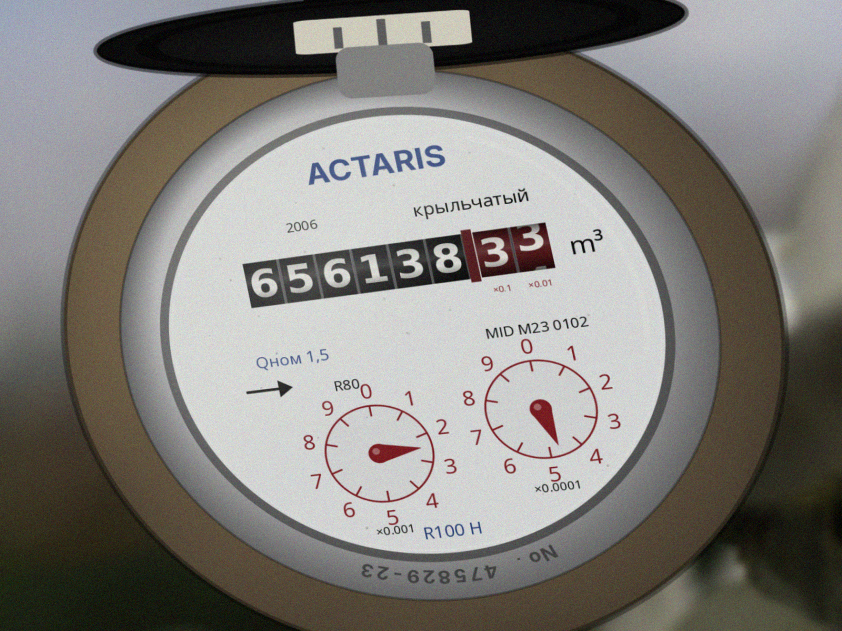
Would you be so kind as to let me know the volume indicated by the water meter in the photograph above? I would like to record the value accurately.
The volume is 656138.3324 m³
